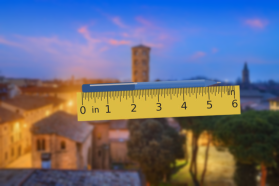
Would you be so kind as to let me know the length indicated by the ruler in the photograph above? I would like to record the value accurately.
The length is 5.5 in
